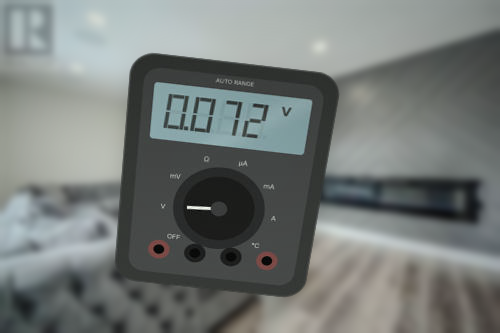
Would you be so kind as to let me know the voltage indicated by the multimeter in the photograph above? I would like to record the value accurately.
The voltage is 0.072 V
